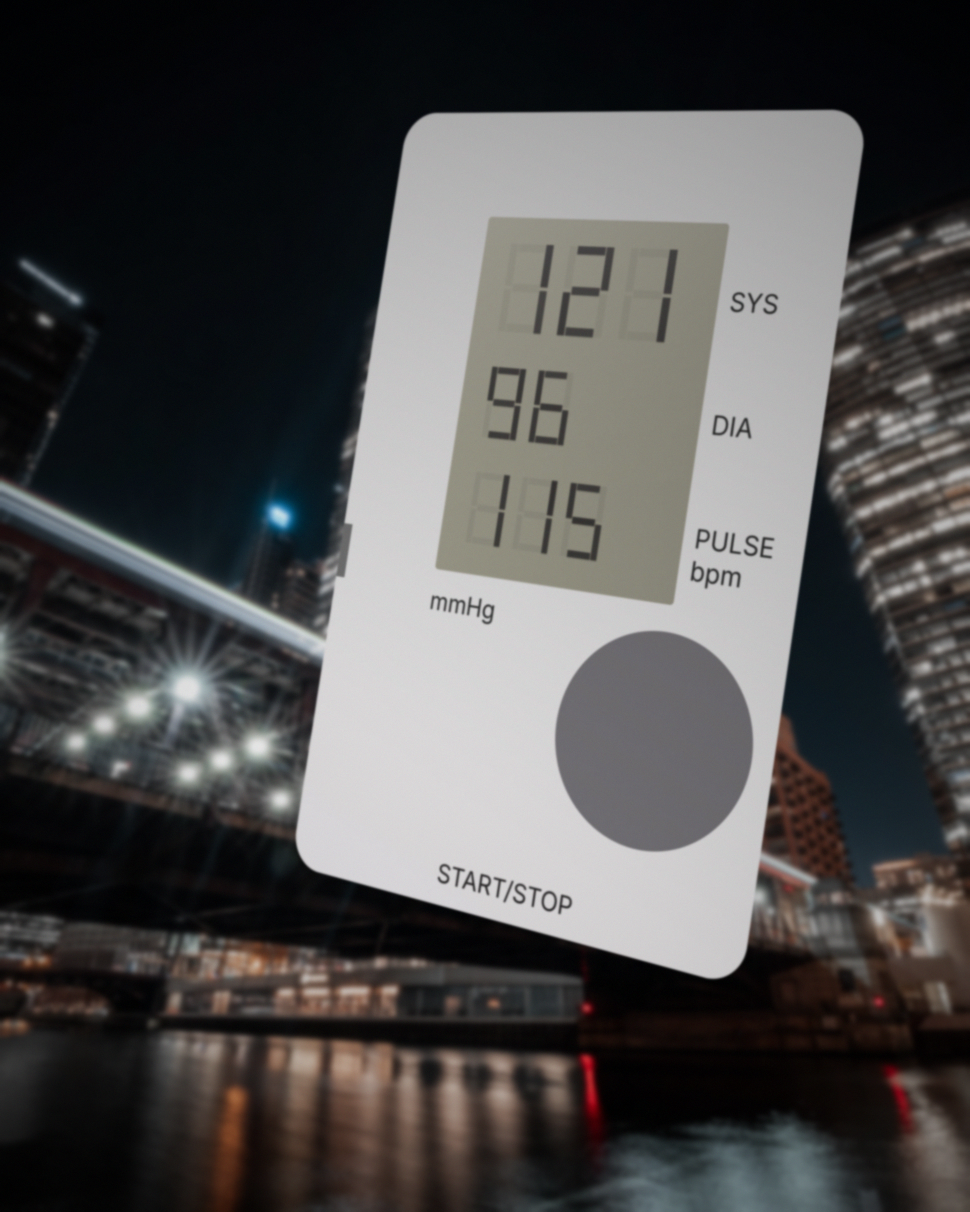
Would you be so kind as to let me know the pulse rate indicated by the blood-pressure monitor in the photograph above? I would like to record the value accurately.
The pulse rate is 115 bpm
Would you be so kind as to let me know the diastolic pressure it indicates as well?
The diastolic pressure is 96 mmHg
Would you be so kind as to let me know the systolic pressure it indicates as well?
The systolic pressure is 121 mmHg
